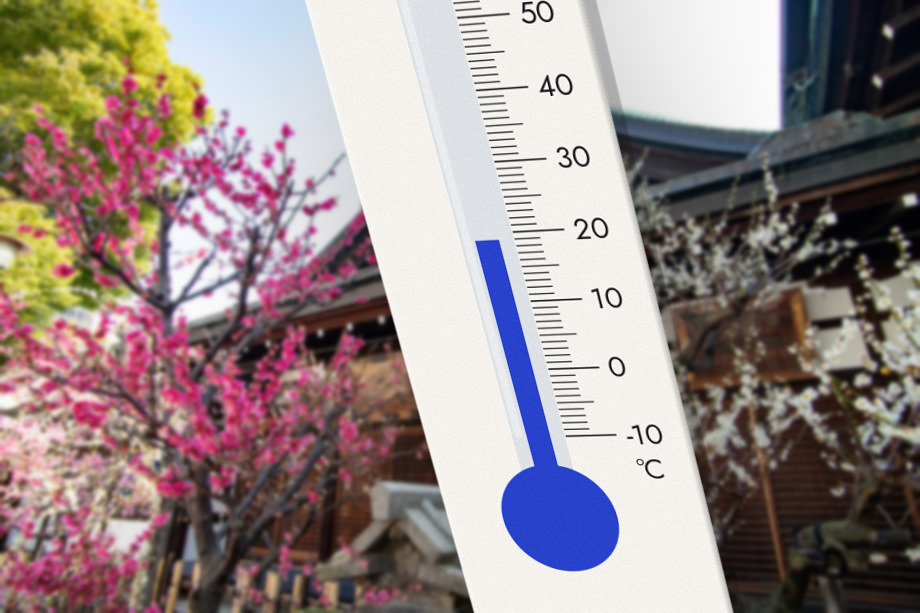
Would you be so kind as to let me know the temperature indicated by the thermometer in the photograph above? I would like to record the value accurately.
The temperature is 19 °C
